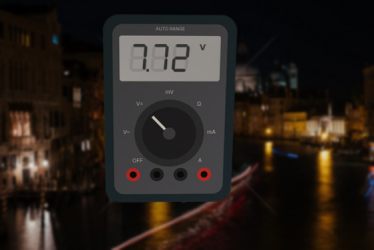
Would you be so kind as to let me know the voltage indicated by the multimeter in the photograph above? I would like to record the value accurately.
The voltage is 7.72 V
